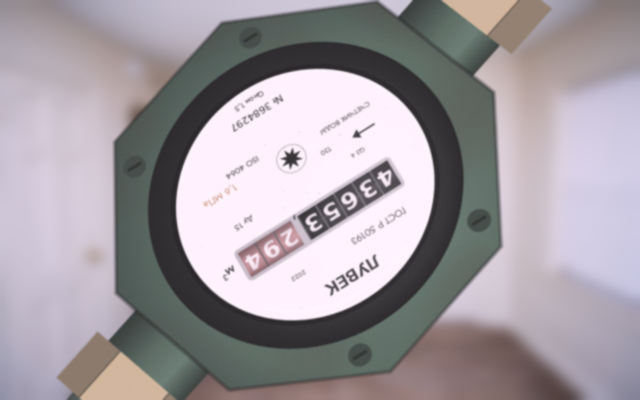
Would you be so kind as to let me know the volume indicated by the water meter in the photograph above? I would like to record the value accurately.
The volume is 43653.294 m³
